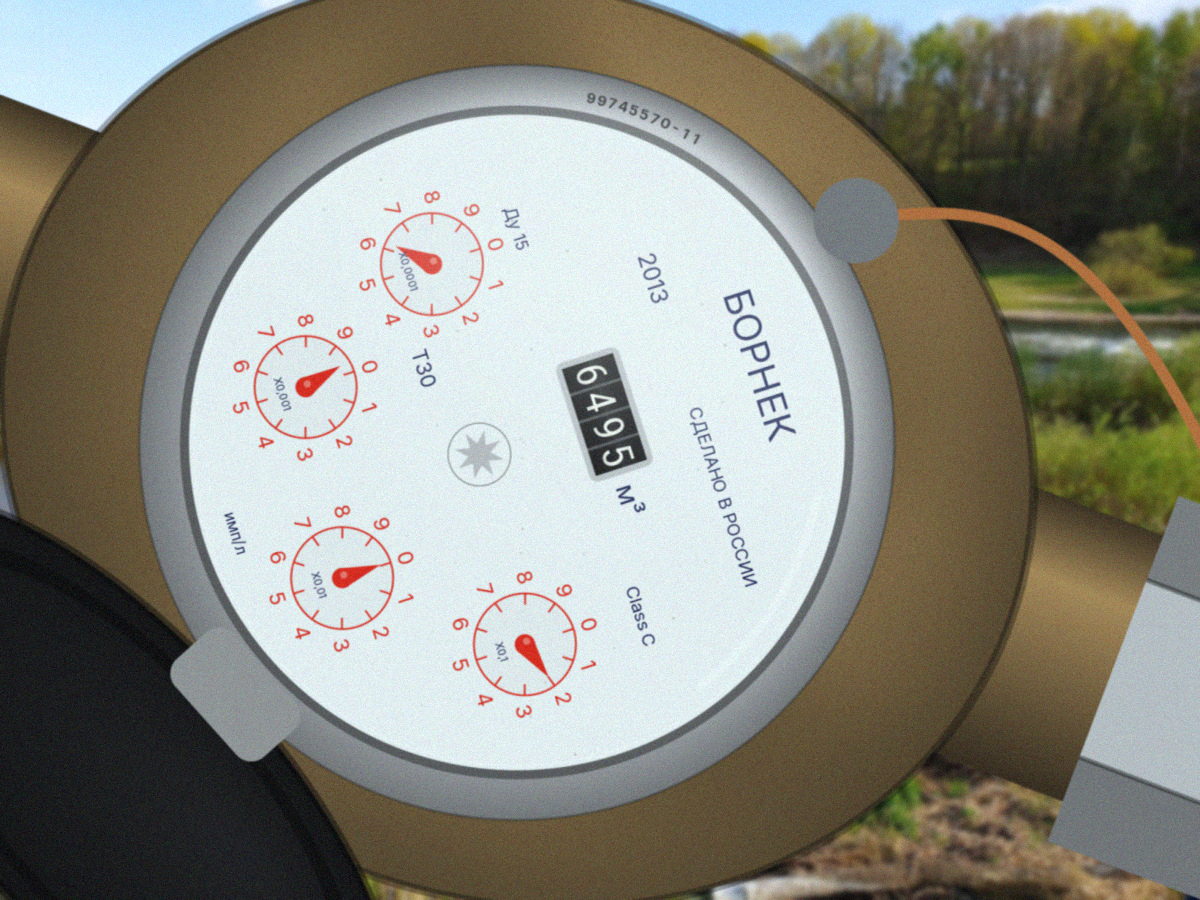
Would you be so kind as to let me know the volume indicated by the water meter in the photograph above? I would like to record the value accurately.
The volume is 6495.1996 m³
